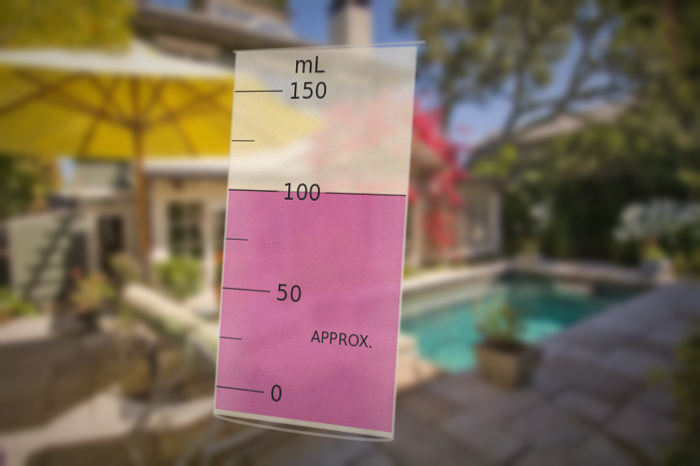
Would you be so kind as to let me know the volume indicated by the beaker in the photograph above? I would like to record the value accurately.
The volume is 100 mL
